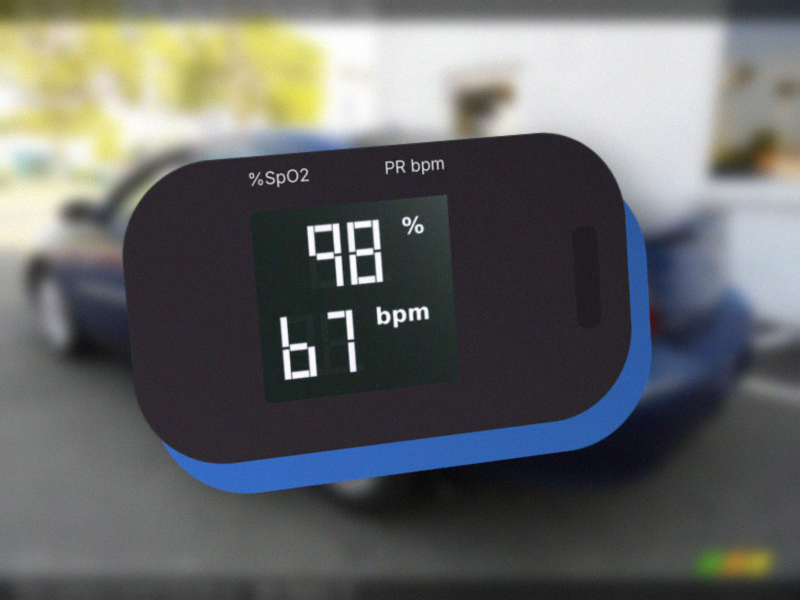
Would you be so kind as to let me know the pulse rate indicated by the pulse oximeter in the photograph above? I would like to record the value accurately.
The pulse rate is 67 bpm
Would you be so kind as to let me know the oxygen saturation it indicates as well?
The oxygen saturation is 98 %
